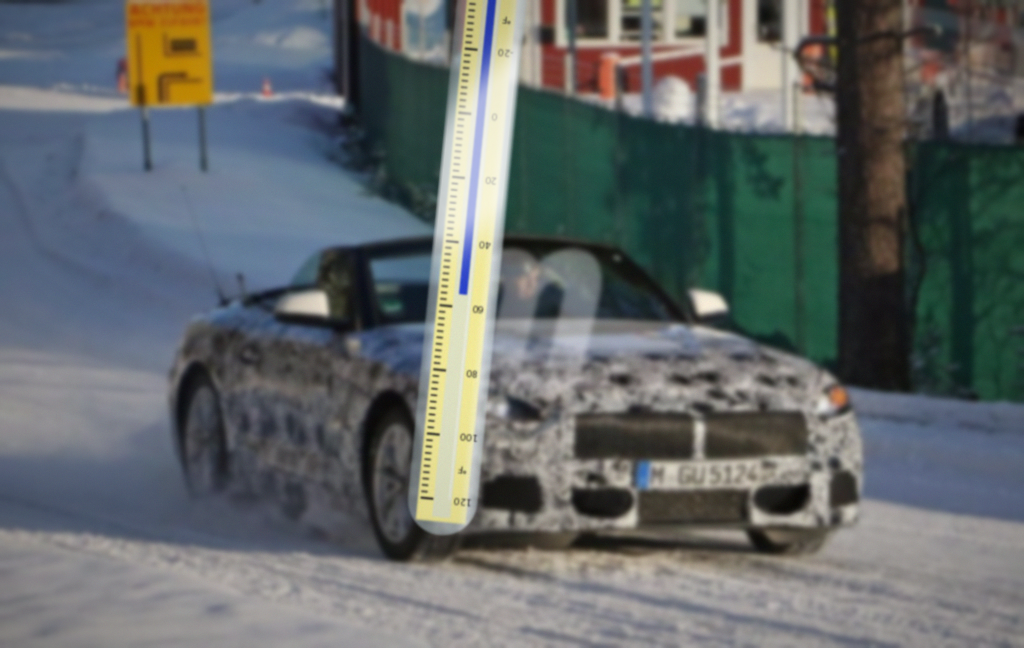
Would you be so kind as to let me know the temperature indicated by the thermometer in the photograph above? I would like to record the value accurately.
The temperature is 56 °F
